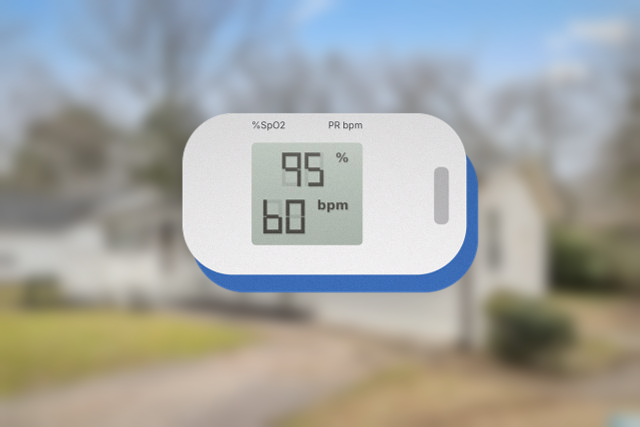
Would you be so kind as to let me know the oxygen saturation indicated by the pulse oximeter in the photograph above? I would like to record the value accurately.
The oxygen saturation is 95 %
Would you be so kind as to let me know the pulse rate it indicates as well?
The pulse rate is 60 bpm
